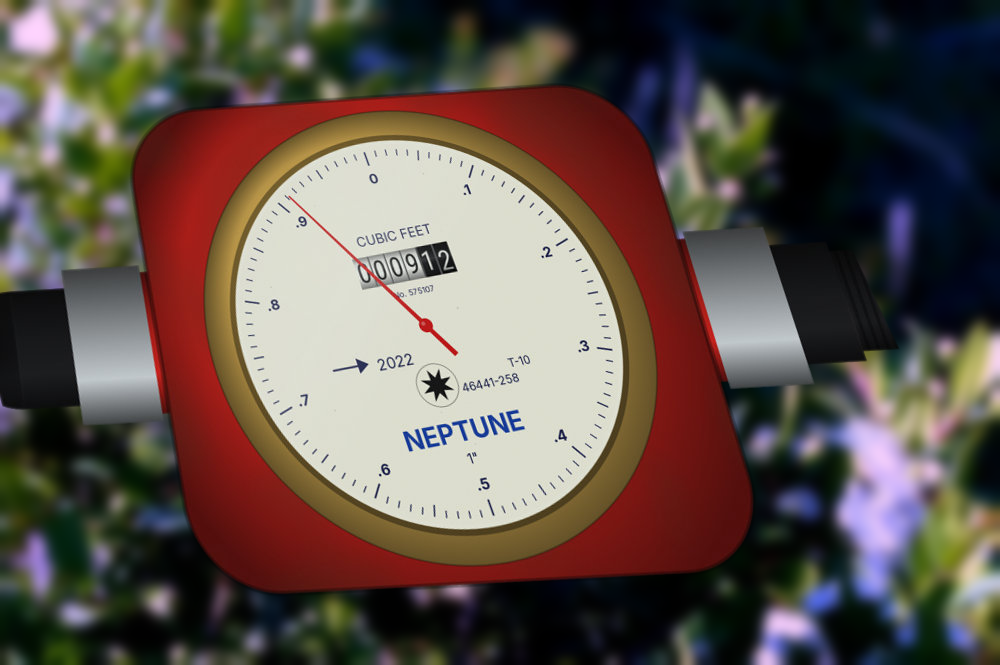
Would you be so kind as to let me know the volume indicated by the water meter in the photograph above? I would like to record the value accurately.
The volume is 911.91 ft³
